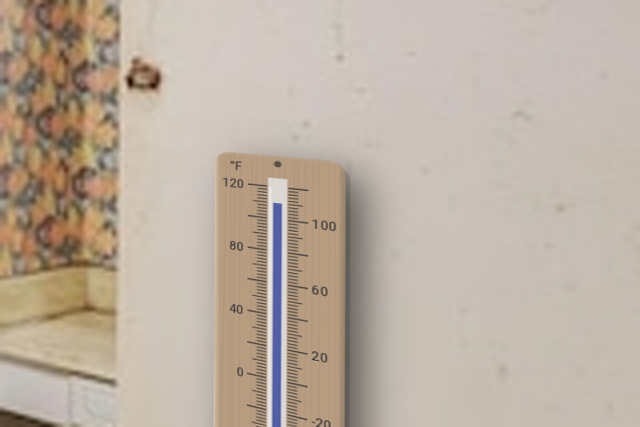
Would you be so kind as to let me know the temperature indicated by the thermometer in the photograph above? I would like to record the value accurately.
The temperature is 110 °F
